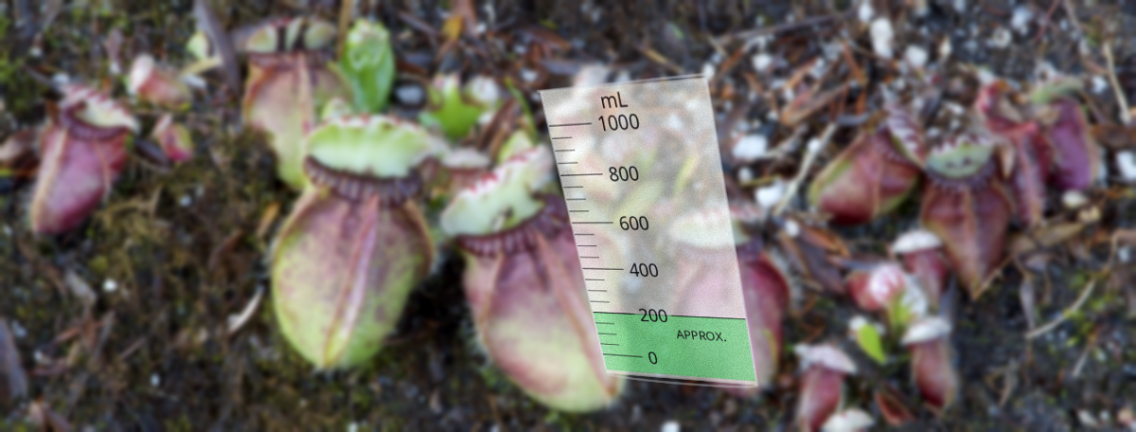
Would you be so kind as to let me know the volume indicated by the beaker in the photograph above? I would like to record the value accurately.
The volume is 200 mL
